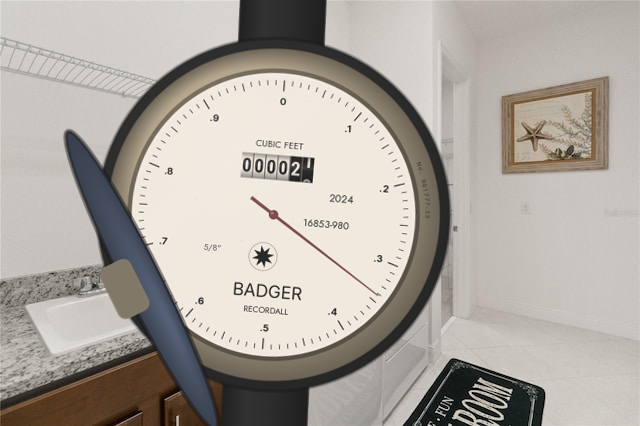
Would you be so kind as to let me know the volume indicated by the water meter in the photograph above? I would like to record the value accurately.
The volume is 21.34 ft³
